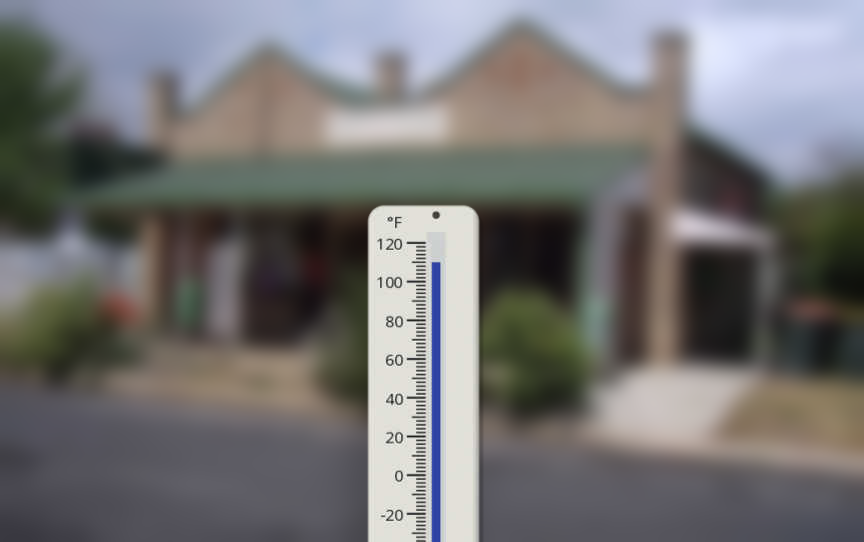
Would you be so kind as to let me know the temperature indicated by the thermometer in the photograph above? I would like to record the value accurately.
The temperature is 110 °F
